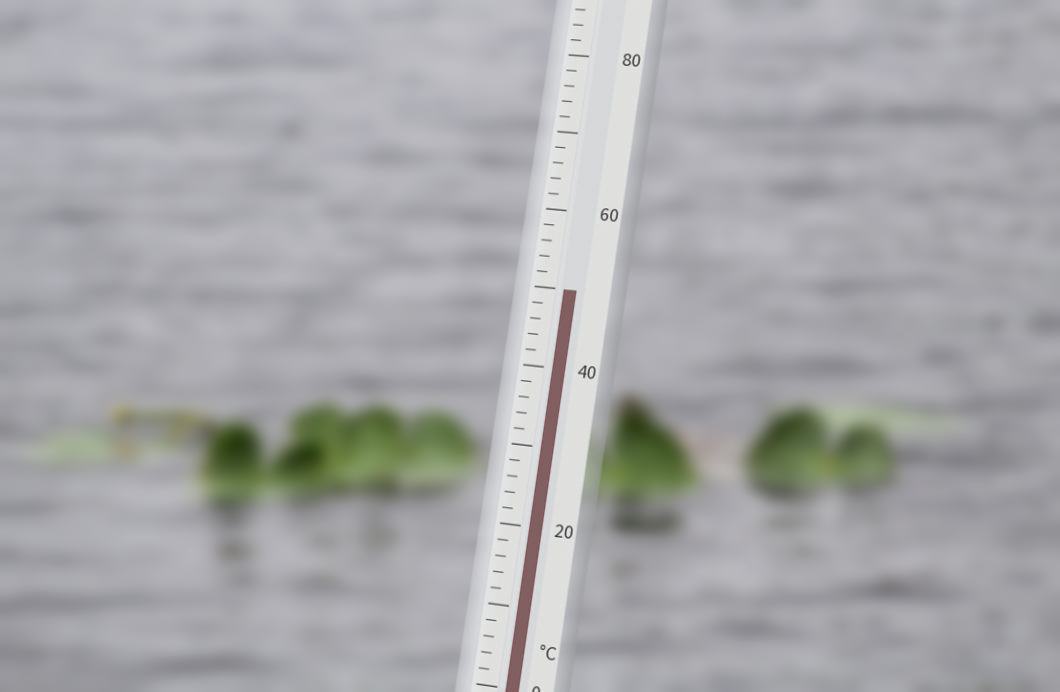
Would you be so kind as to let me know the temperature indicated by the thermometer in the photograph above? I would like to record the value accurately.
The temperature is 50 °C
